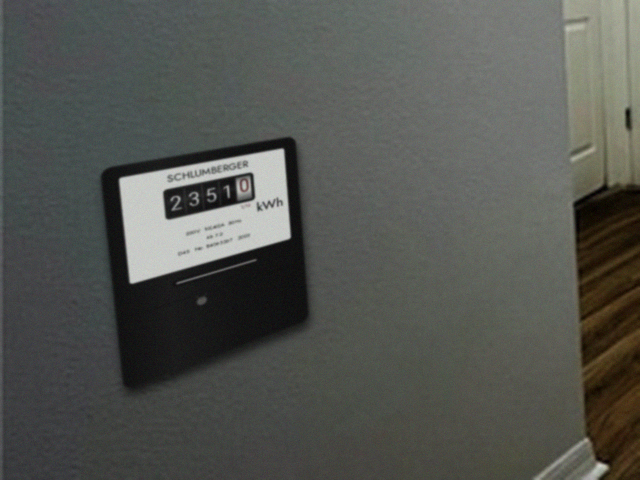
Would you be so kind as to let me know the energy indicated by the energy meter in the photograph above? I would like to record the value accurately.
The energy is 2351.0 kWh
